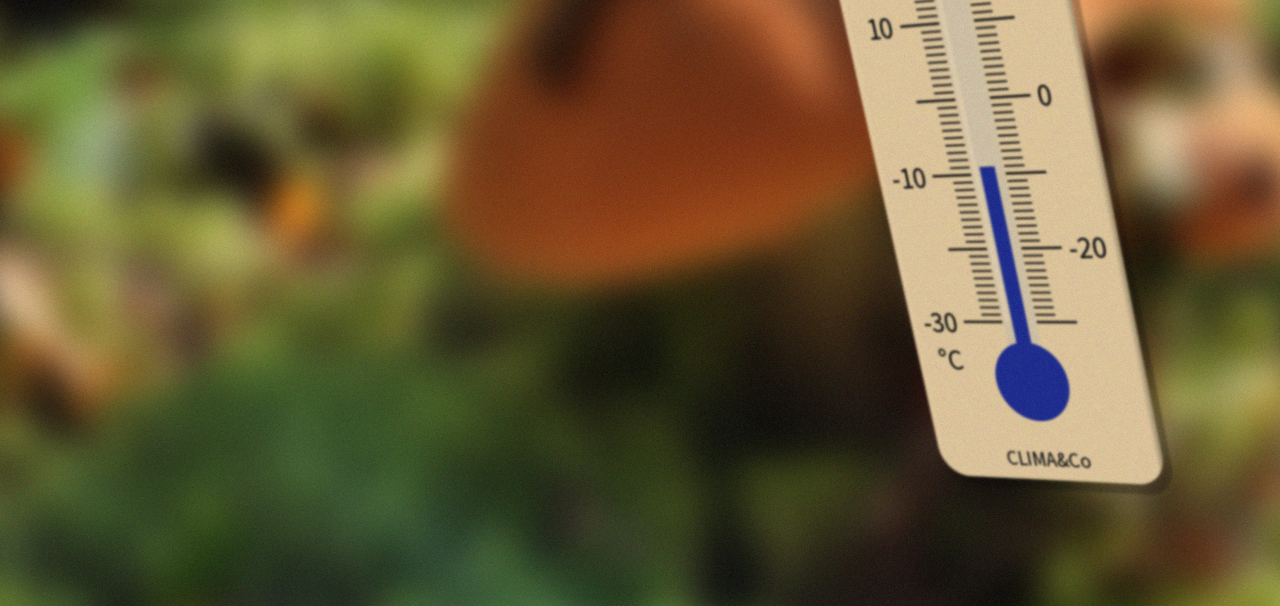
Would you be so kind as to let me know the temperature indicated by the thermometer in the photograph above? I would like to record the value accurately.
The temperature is -9 °C
